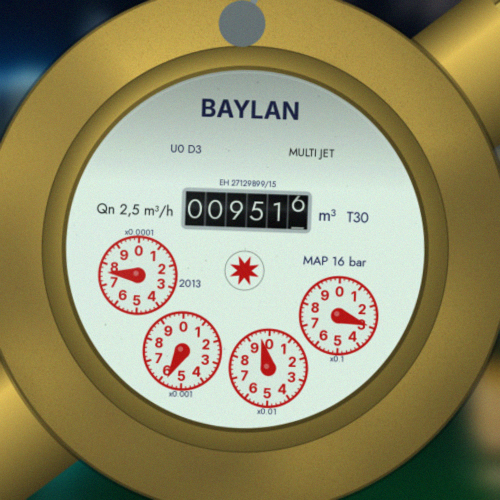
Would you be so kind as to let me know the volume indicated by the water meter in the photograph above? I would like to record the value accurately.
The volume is 9516.2957 m³
